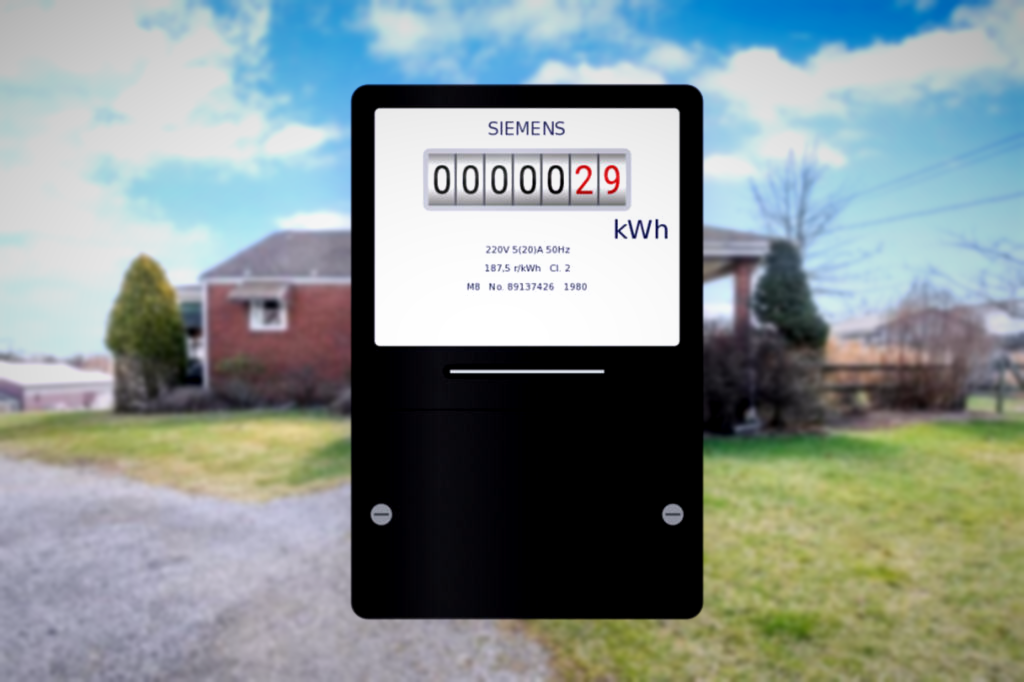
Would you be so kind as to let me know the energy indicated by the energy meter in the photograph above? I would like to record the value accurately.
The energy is 0.29 kWh
